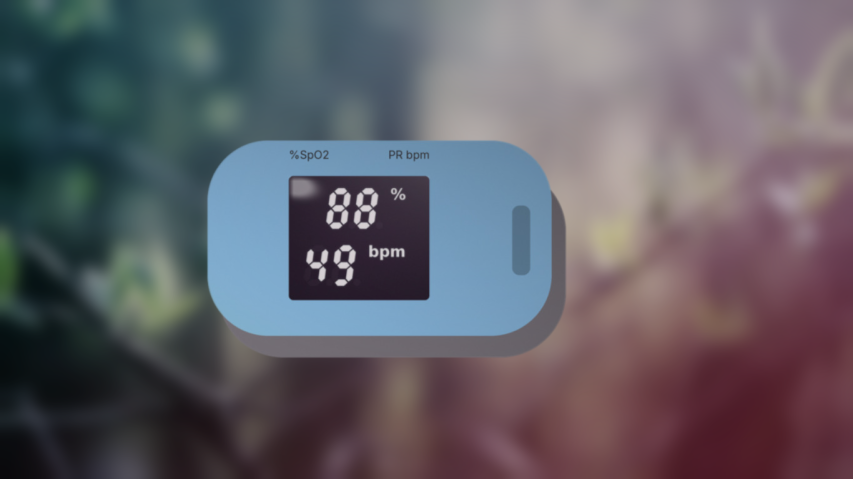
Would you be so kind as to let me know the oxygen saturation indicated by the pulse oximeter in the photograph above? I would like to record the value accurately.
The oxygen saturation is 88 %
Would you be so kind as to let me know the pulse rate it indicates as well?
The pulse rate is 49 bpm
